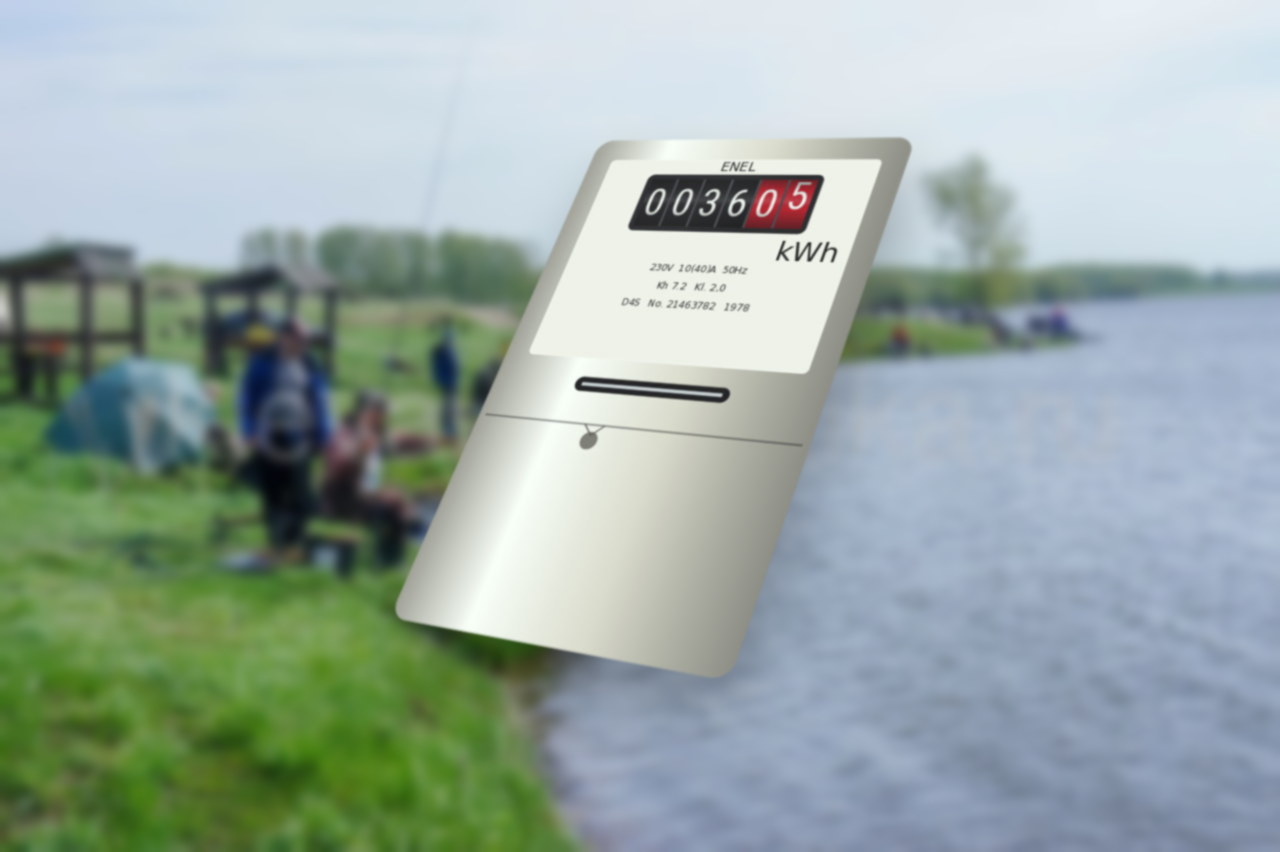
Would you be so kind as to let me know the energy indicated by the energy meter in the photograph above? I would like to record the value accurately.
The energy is 36.05 kWh
